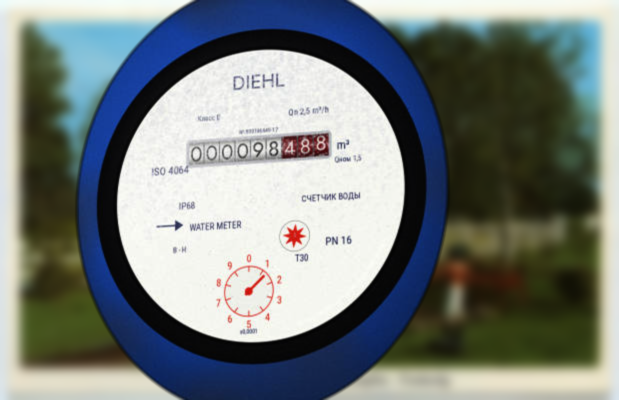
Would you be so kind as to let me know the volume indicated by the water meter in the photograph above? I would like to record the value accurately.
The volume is 98.4881 m³
